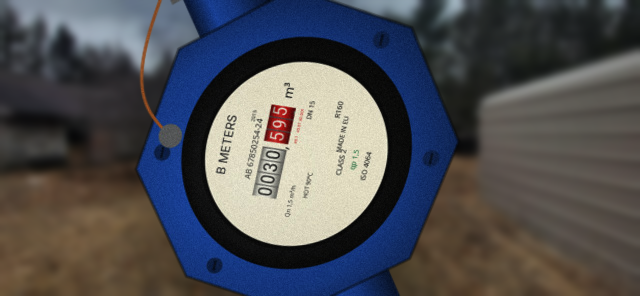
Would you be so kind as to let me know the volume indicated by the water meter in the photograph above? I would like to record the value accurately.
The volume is 30.595 m³
